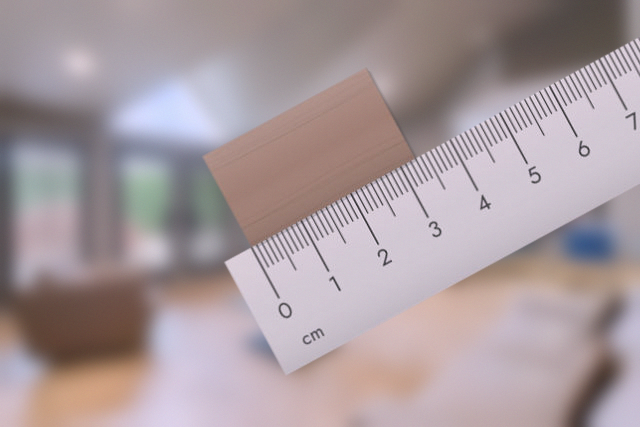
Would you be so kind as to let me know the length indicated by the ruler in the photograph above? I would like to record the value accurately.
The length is 3.3 cm
